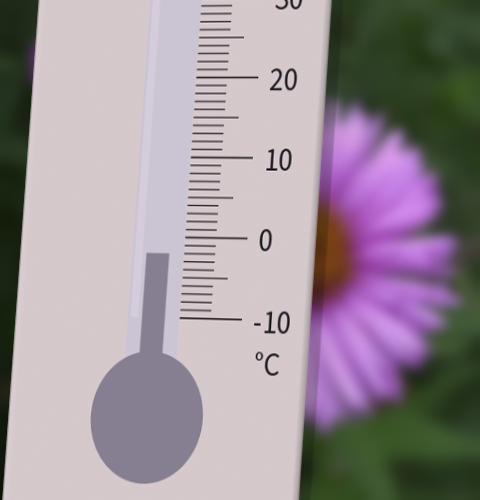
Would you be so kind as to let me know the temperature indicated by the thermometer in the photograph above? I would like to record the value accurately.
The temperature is -2 °C
